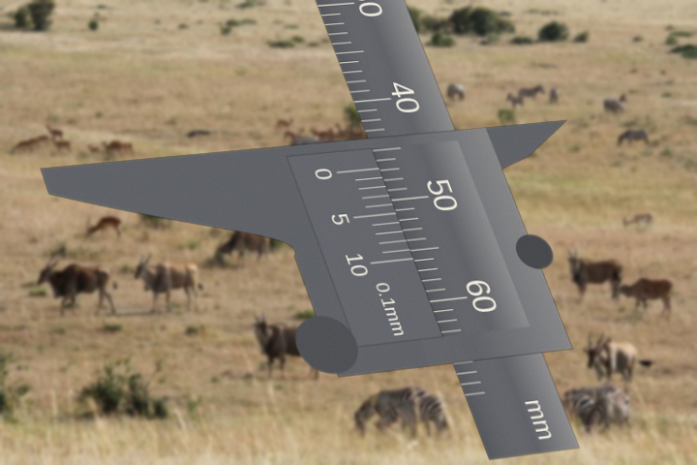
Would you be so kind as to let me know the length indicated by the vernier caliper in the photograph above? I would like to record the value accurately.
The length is 46.8 mm
